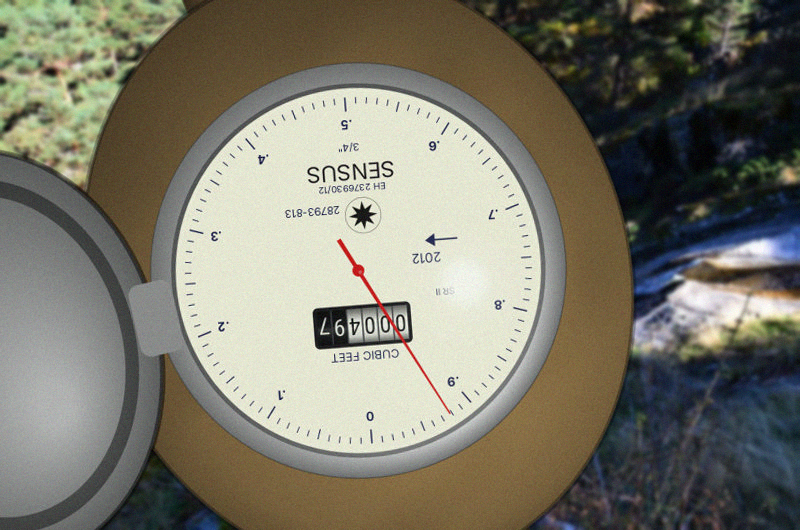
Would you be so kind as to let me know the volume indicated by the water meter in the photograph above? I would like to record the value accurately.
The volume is 496.92 ft³
